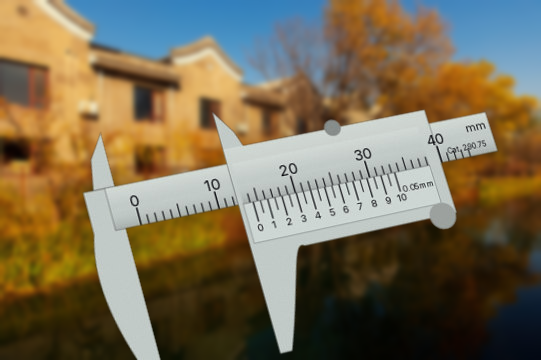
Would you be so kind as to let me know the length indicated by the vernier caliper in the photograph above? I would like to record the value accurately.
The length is 14.4 mm
